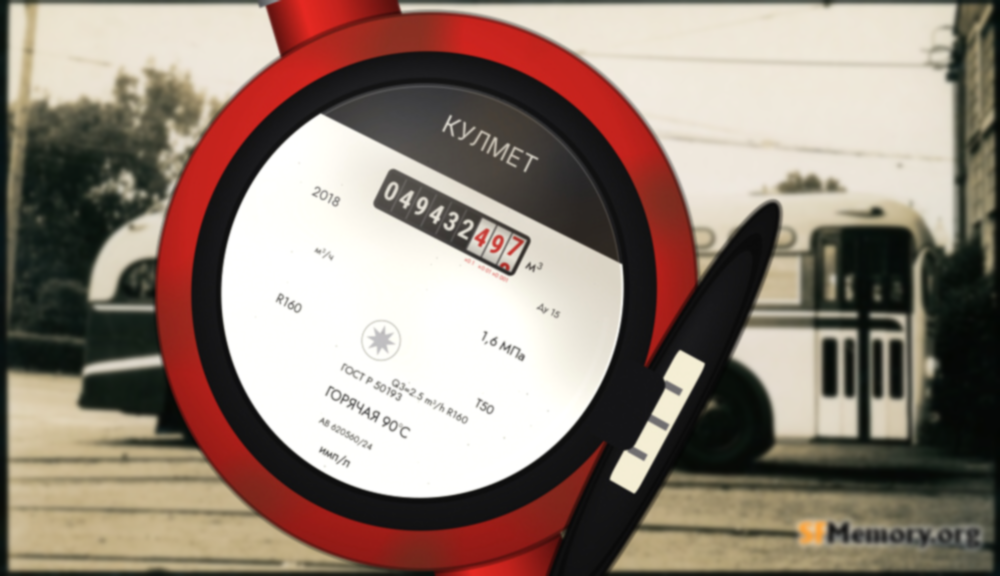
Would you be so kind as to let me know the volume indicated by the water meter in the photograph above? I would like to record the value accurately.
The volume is 49432.497 m³
